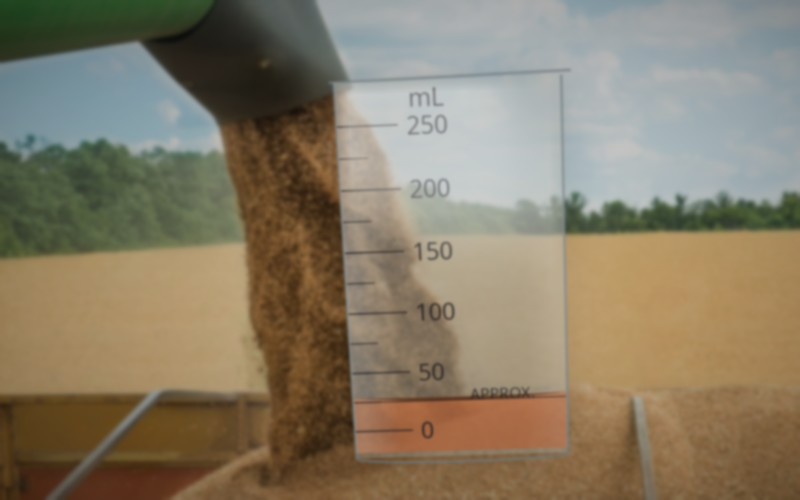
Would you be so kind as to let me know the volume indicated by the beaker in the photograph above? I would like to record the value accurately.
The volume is 25 mL
